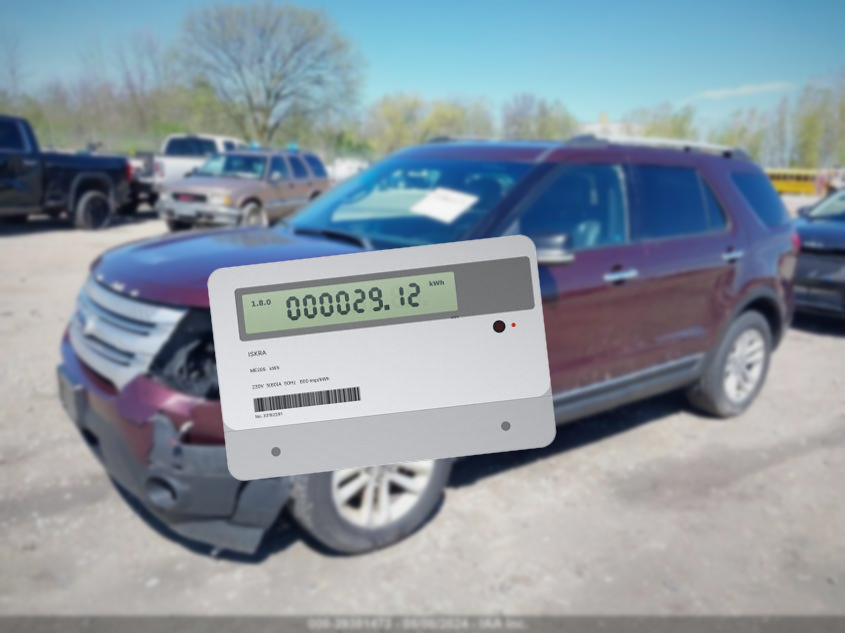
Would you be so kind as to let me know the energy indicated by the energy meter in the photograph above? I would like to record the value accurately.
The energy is 29.12 kWh
